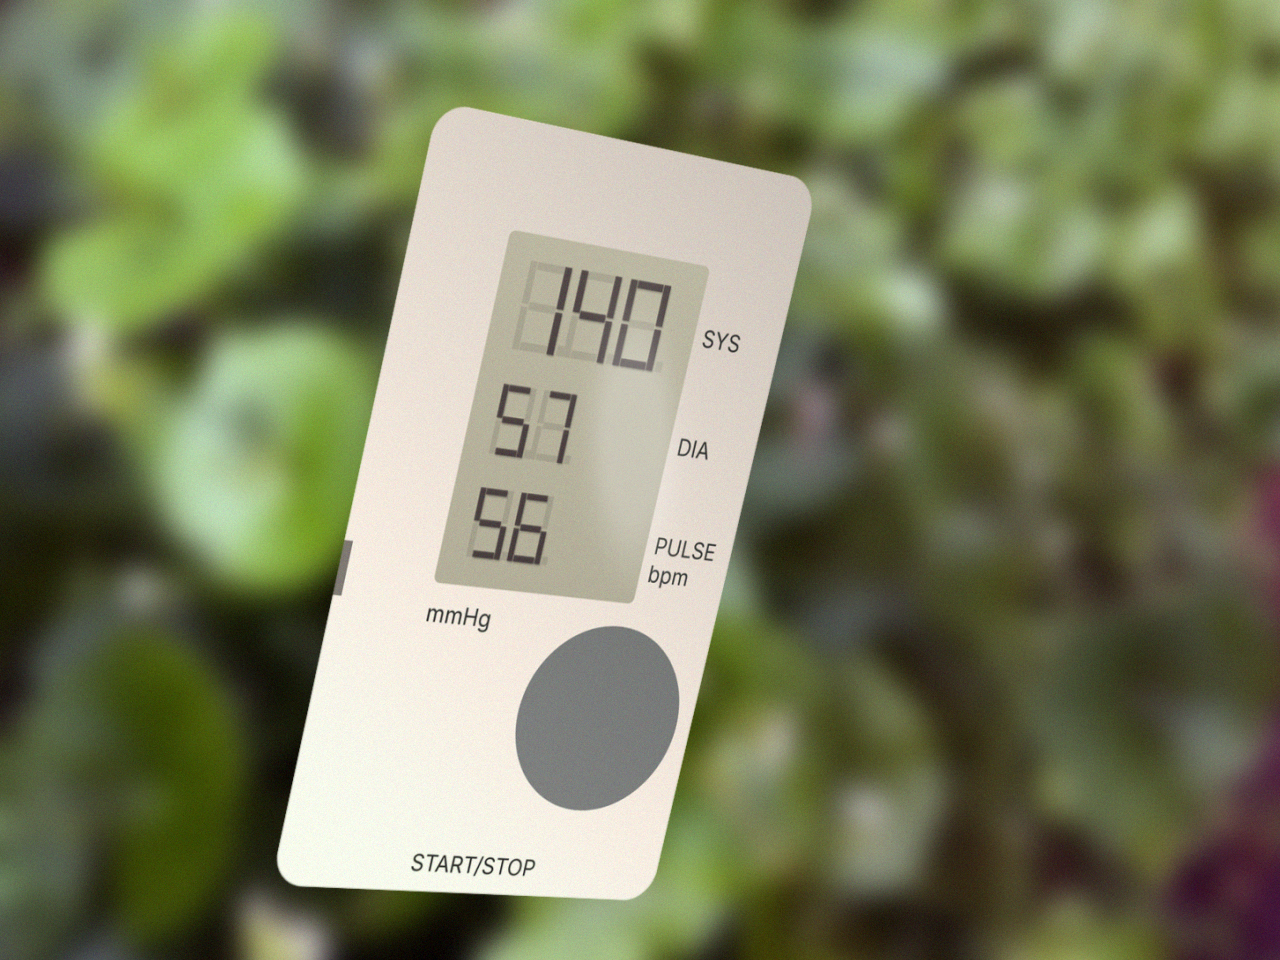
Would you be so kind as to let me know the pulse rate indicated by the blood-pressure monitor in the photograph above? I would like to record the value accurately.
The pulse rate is 56 bpm
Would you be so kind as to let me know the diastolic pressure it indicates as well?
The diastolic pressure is 57 mmHg
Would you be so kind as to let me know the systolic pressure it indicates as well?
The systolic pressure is 140 mmHg
